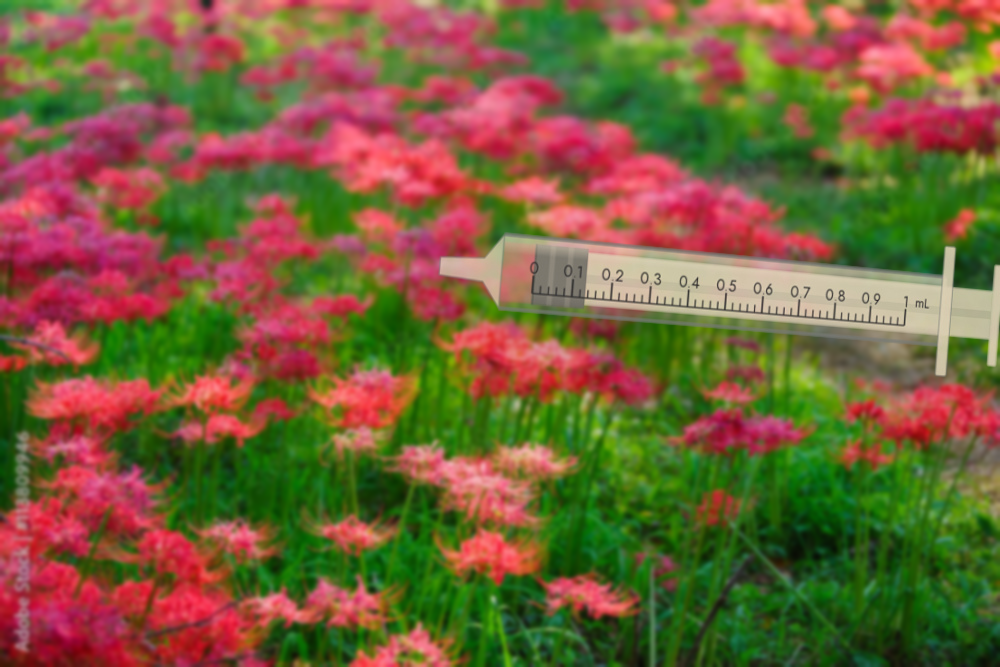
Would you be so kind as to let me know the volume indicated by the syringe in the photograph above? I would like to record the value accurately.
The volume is 0 mL
